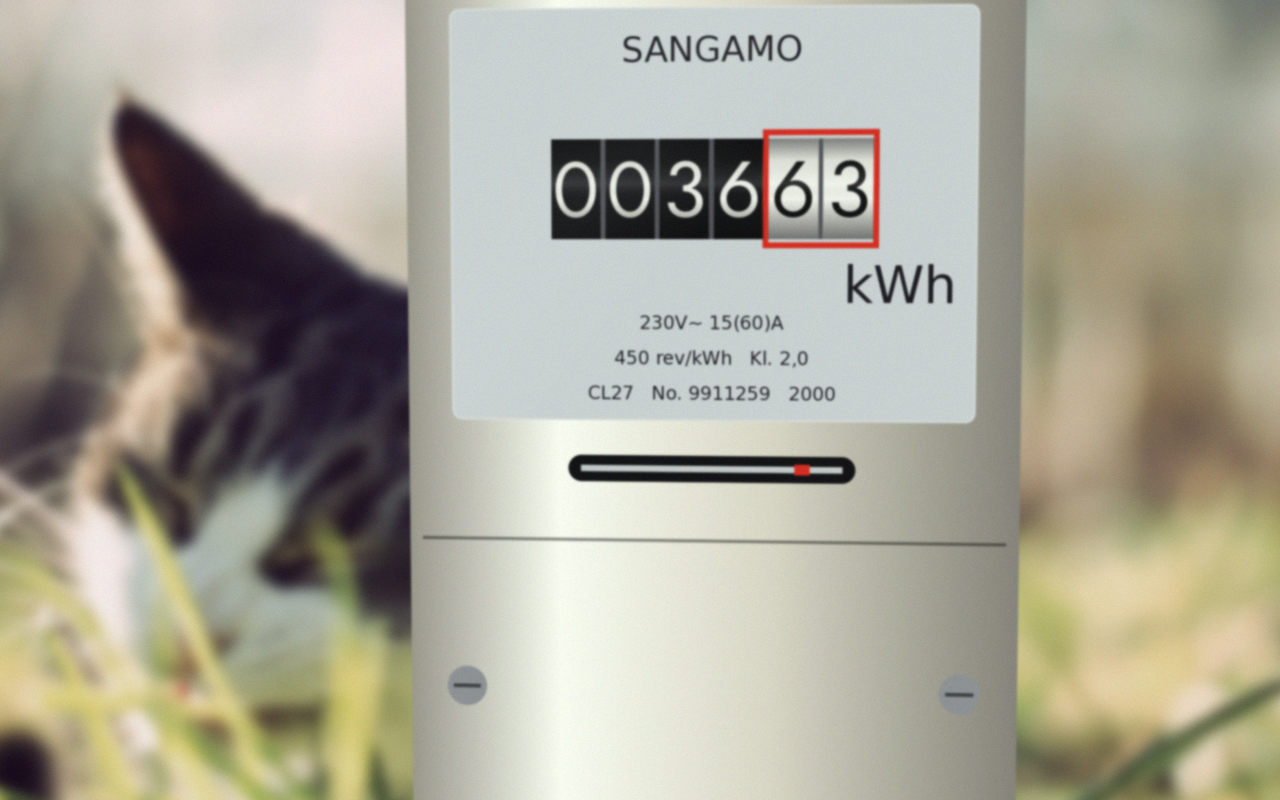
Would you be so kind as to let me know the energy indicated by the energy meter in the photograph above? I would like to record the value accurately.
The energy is 36.63 kWh
